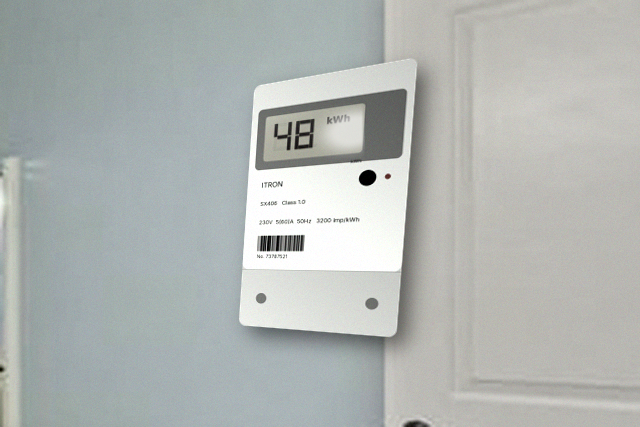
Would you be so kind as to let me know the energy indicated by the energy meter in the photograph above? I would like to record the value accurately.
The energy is 48 kWh
